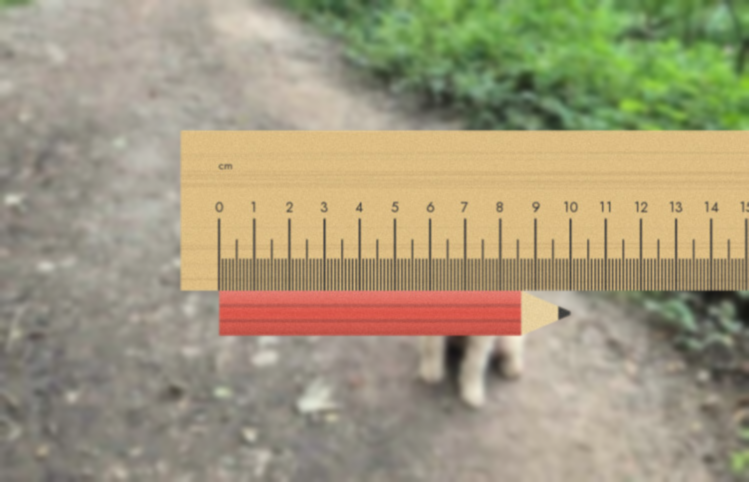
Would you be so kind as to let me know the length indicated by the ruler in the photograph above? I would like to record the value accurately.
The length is 10 cm
